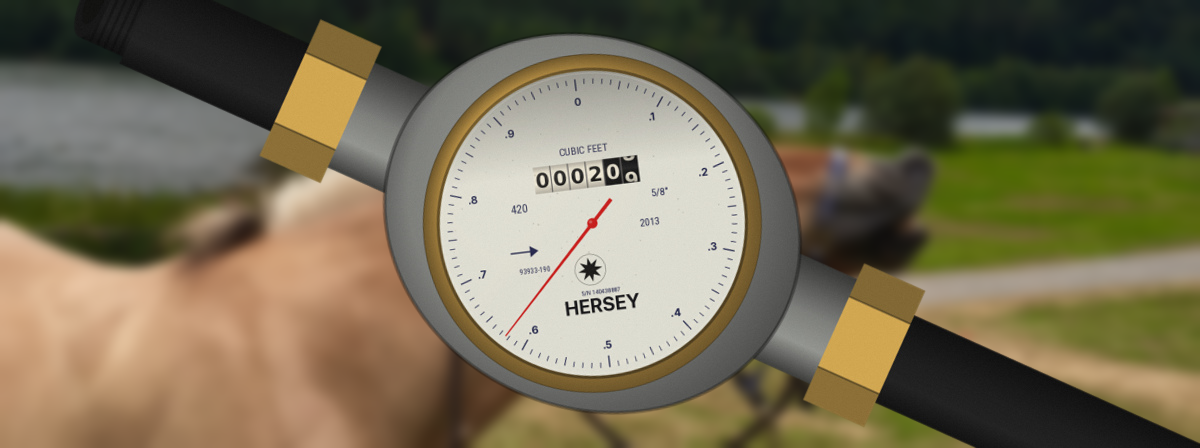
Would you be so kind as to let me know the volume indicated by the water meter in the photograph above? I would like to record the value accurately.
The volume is 208.62 ft³
